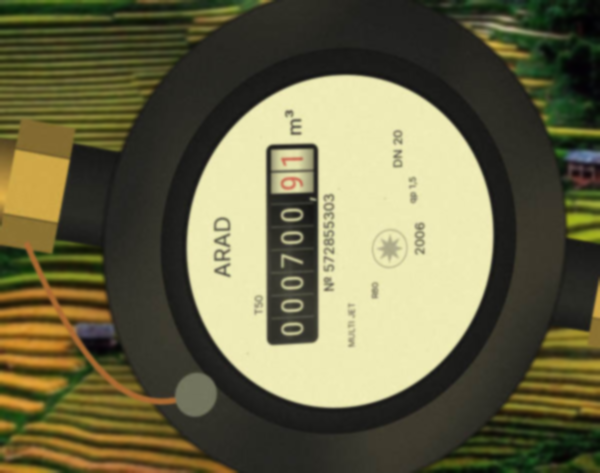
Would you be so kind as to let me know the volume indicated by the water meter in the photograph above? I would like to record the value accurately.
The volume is 700.91 m³
